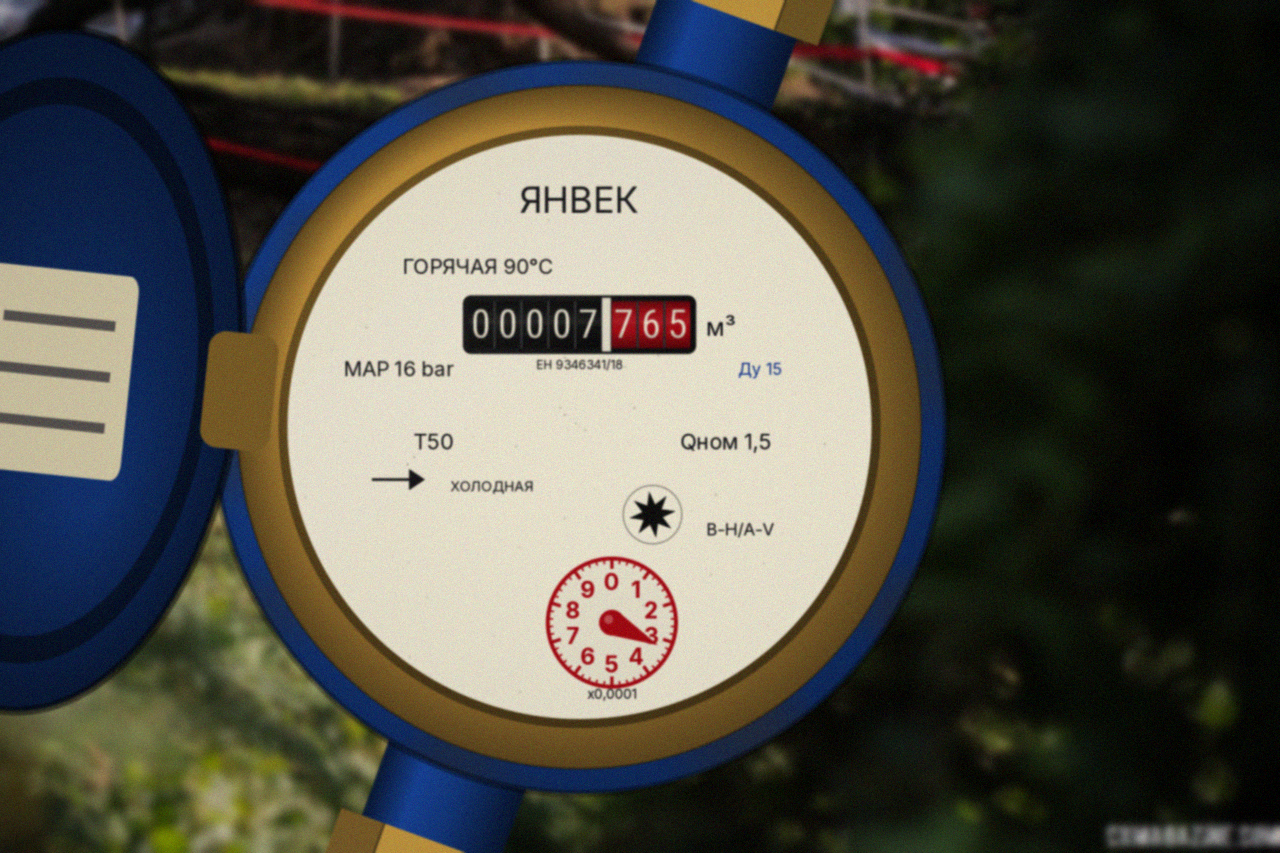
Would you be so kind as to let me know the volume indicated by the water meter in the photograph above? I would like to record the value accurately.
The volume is 7.7653 m³
